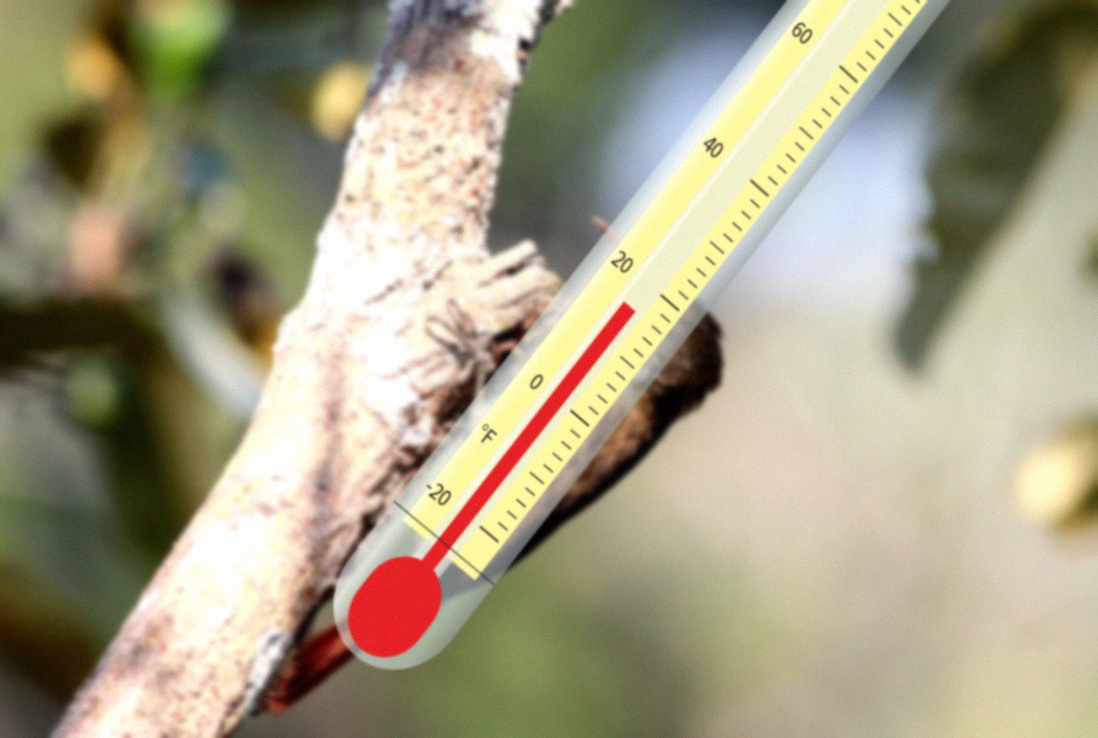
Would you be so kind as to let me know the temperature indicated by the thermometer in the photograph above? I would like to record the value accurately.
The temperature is 16 °F
